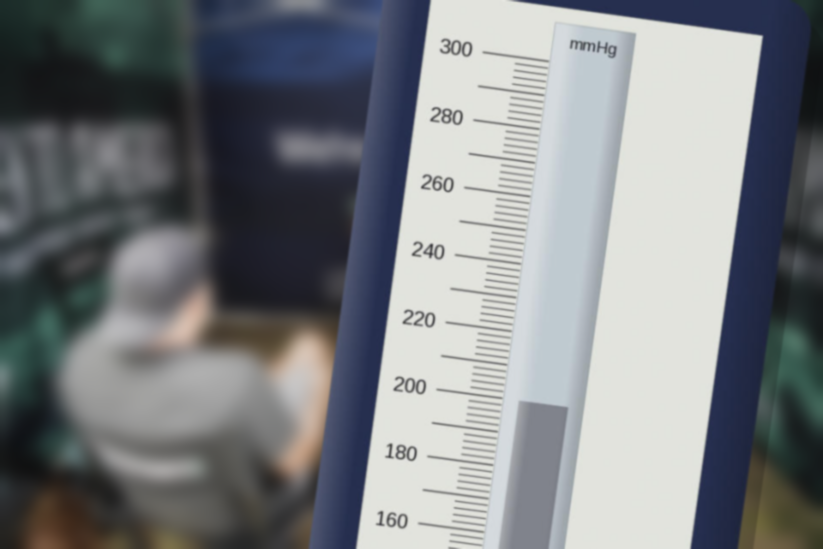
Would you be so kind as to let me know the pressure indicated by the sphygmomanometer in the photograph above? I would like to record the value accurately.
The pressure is 200 mmHg
